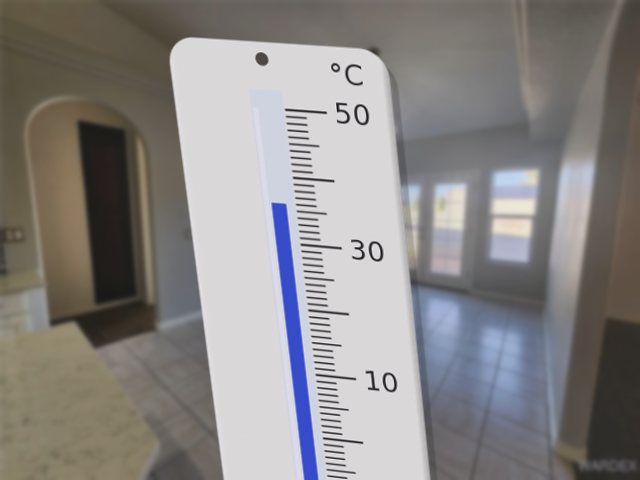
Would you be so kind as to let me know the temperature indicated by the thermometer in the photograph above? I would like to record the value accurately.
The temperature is 36 °C
